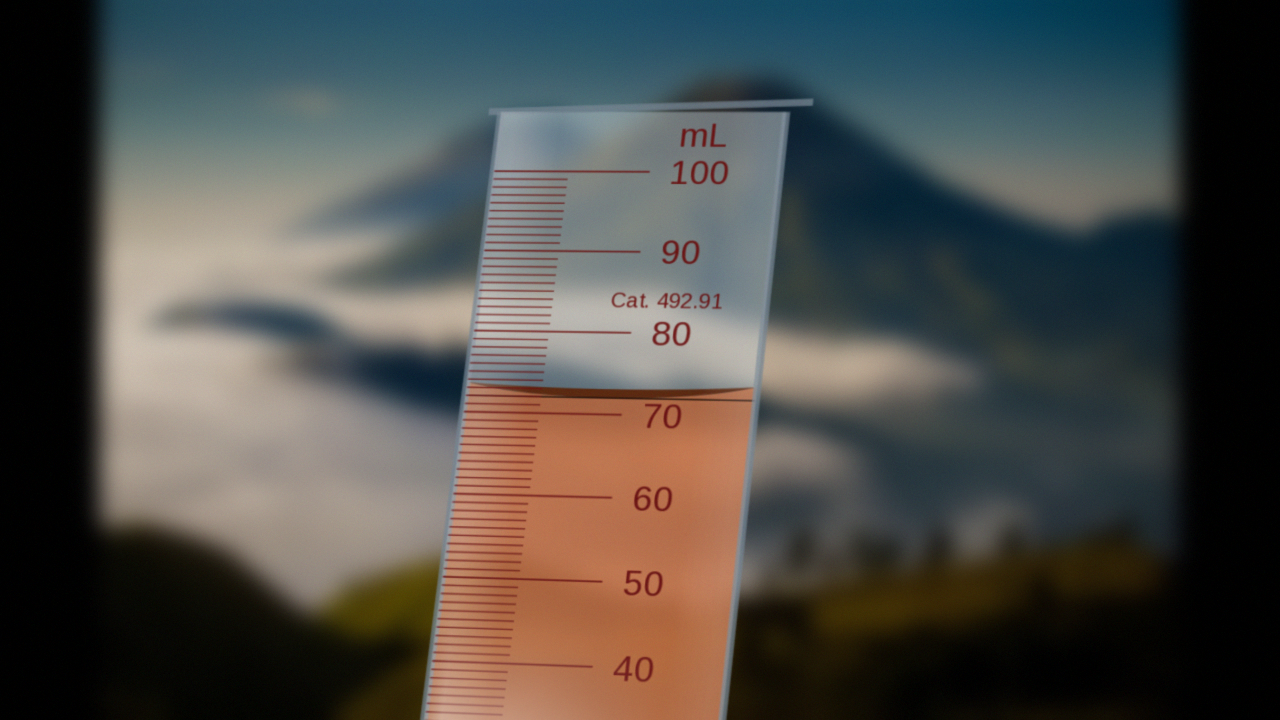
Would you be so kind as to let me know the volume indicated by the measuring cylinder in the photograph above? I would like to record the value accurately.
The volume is 72 mL
